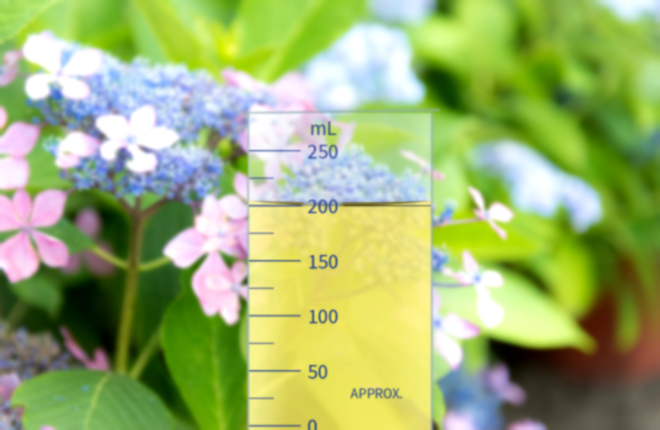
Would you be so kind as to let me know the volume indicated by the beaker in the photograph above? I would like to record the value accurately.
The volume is 200 mL
